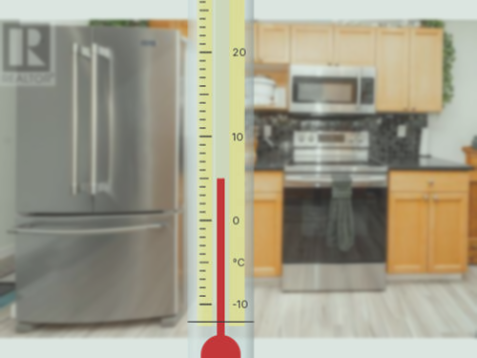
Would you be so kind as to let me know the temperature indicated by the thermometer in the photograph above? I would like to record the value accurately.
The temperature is 5 °C
